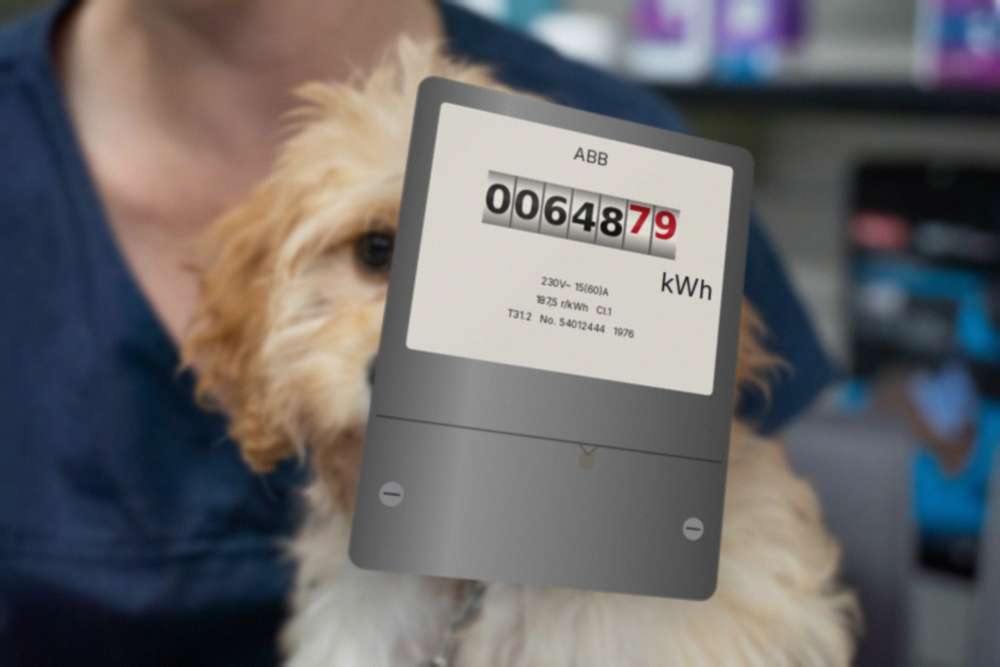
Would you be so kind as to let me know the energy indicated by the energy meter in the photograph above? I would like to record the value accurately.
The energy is 648.79 kWh
